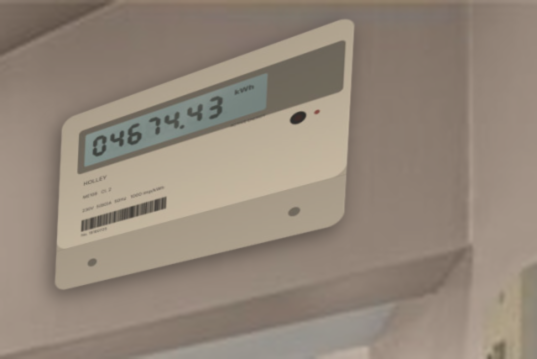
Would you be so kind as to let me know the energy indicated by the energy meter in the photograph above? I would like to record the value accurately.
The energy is 4674.43 kWh
